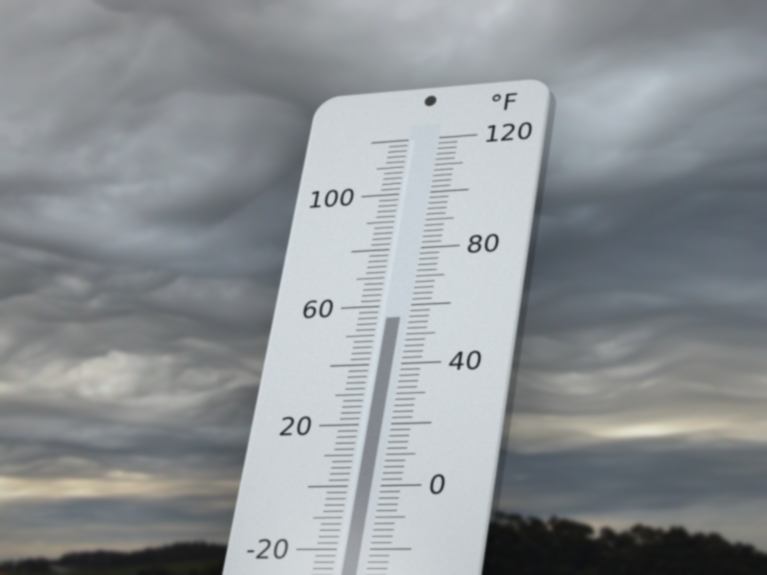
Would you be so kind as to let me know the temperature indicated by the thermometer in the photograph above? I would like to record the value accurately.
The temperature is 56 °F
